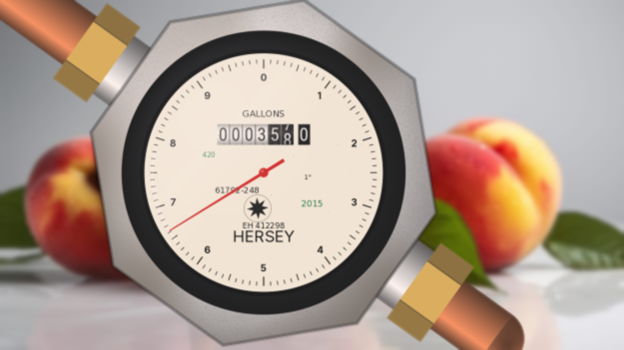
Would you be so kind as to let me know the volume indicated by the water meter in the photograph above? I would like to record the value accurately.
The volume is 3576.6 gal
